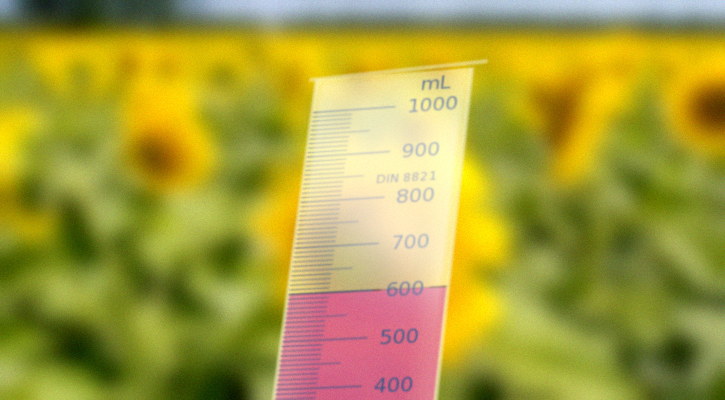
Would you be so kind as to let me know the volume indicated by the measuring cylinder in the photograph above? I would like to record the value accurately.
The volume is 600 mL
